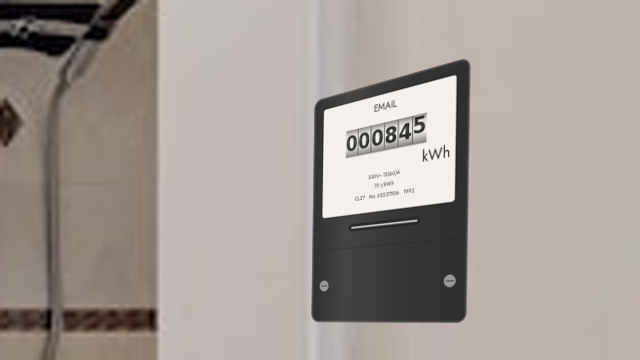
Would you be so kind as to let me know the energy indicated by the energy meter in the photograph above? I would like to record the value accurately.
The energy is 845 kWh
